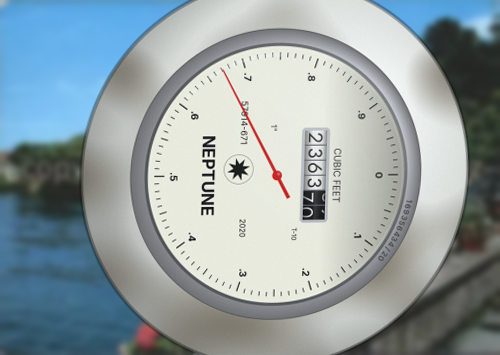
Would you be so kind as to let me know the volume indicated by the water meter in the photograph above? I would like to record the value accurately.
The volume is 236369.67 ft³
